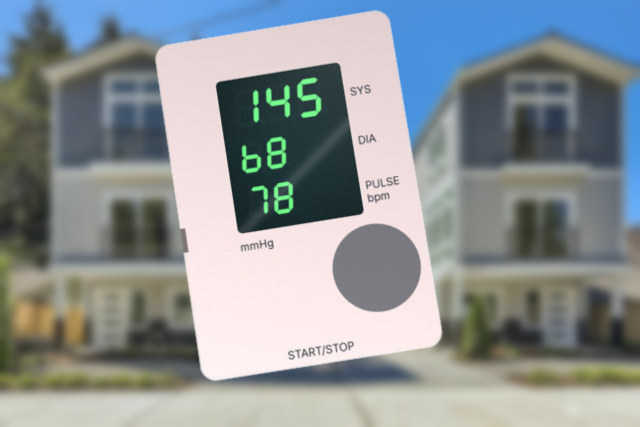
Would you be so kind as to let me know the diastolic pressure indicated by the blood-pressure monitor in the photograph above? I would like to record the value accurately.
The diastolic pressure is 68 mmHg
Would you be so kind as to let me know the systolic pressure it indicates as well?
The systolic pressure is 145 mmHg
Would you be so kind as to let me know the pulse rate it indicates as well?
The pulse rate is 78 bpm
